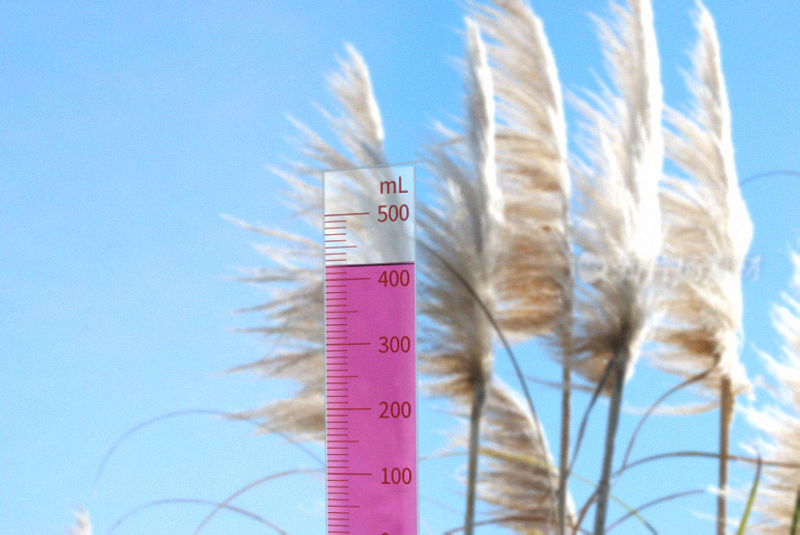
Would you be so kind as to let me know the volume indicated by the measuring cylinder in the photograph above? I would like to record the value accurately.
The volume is 420 mL
